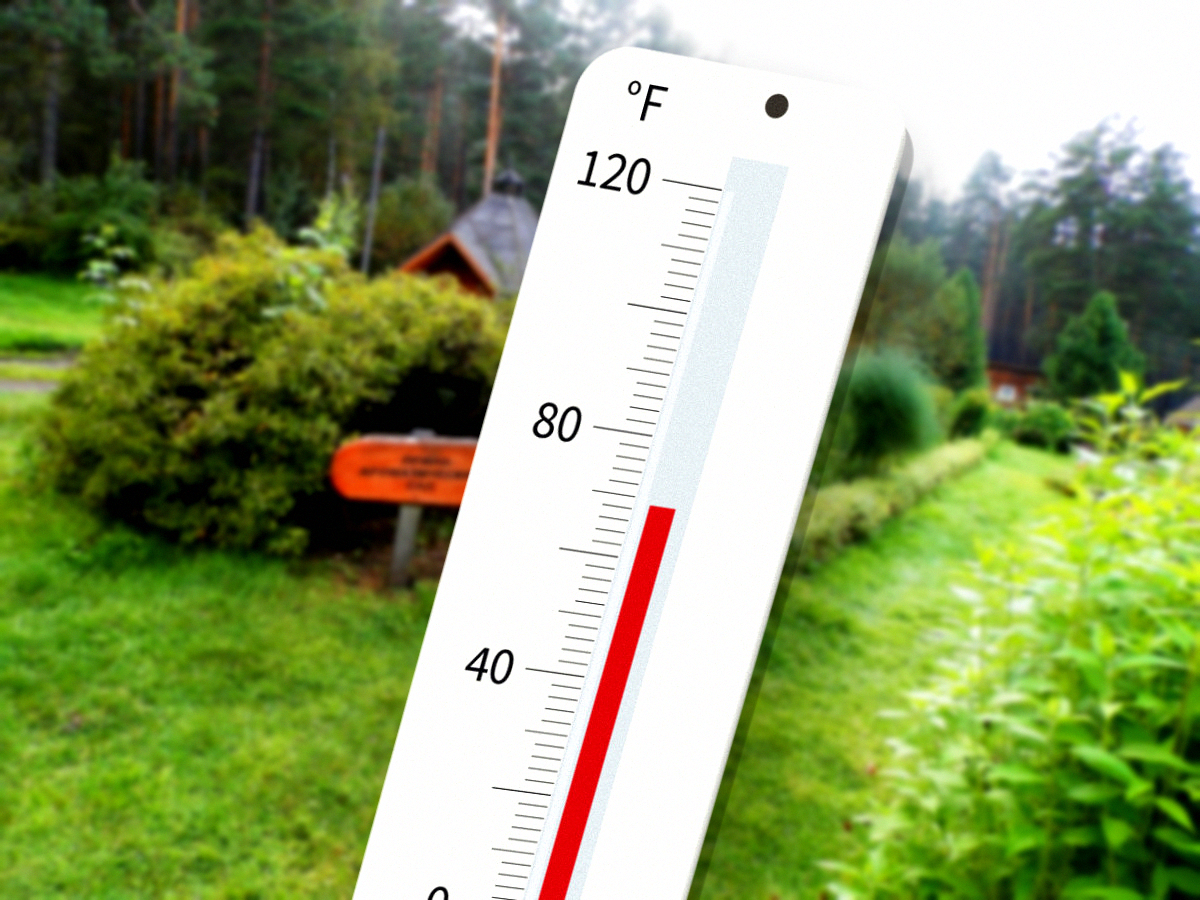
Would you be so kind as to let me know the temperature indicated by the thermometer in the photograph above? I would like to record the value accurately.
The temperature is 69 °F
